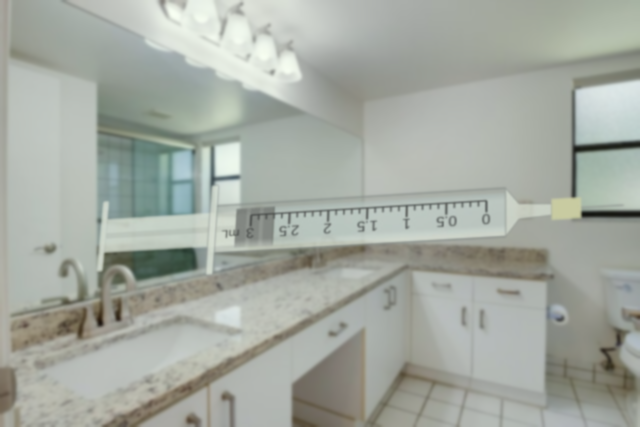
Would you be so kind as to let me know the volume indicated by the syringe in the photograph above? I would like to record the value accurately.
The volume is 2.7 mL
